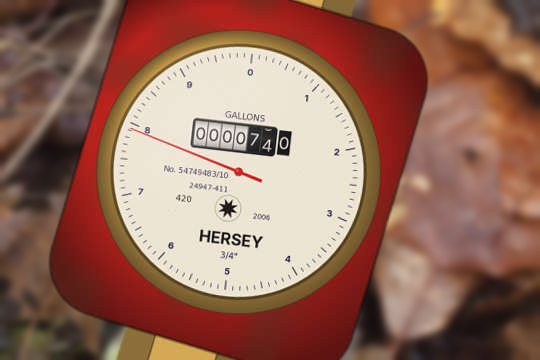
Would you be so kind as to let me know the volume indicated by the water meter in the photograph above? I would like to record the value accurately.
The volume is 737.9 gal
